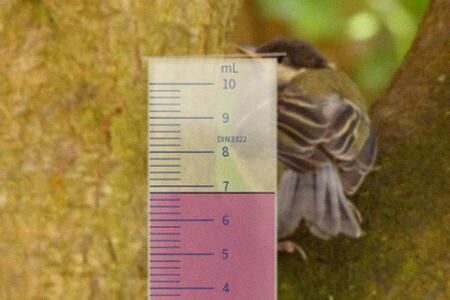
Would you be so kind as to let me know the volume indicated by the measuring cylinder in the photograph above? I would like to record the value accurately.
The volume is 6.8 mL
